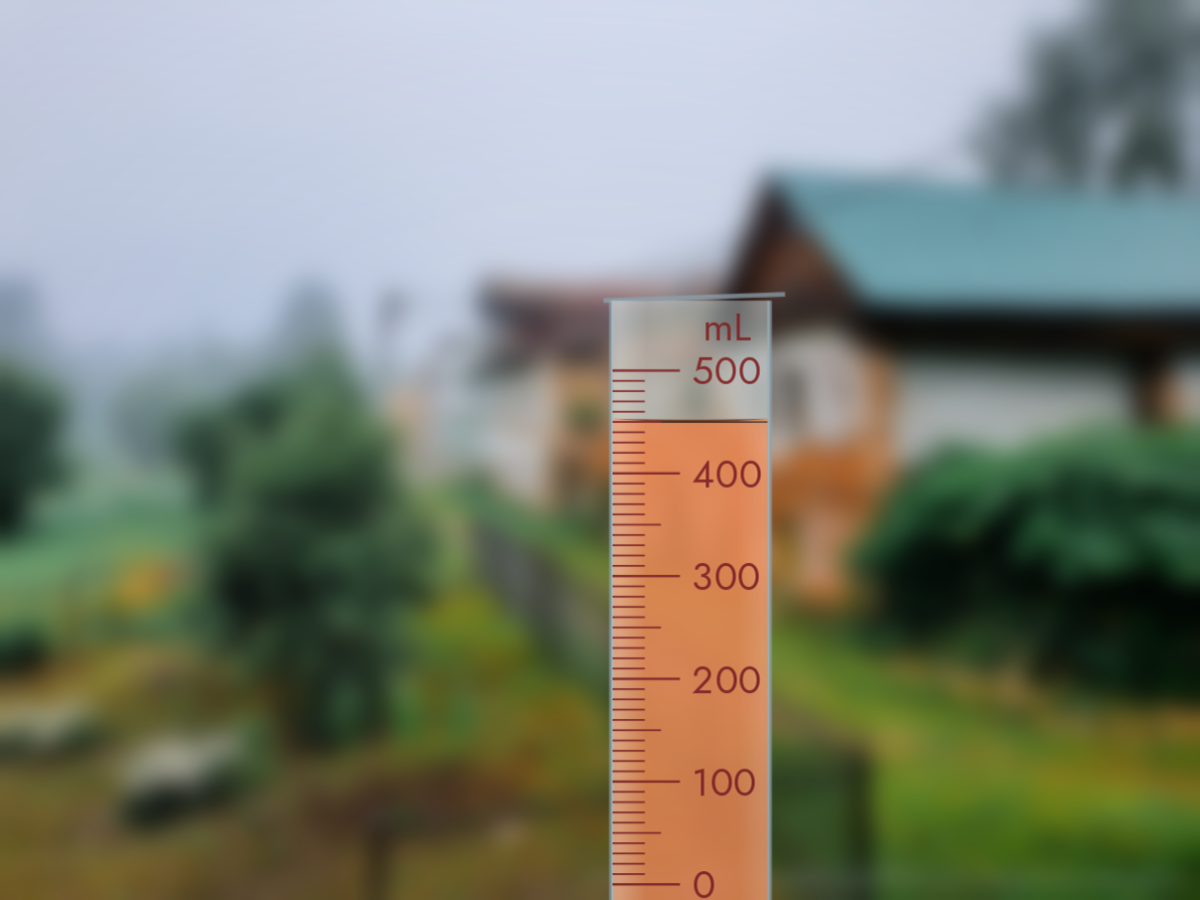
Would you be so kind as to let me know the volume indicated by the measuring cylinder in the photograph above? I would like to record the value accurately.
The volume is 450 mL
